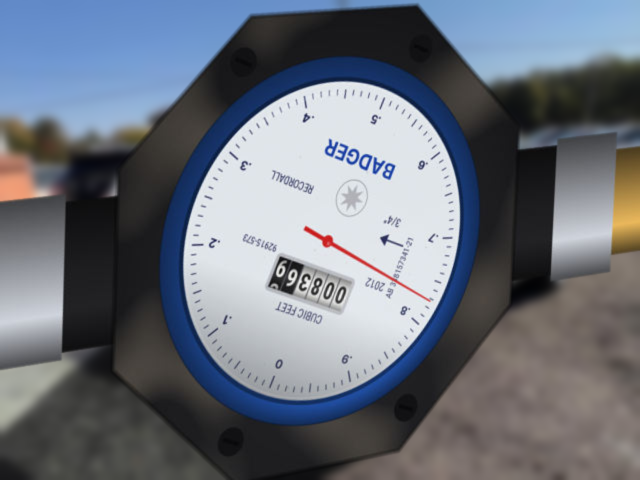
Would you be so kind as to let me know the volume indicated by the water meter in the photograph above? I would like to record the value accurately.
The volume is 8368.77 ft³
